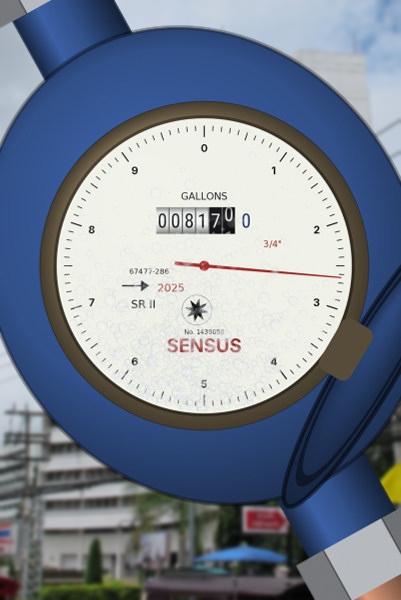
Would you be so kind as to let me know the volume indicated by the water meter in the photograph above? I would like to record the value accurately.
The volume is 81702.6 gal
